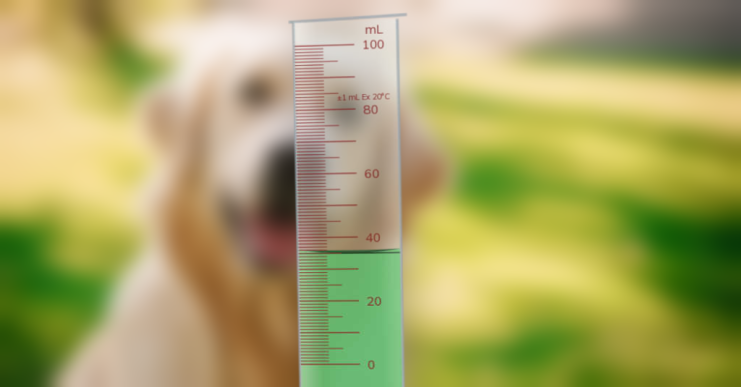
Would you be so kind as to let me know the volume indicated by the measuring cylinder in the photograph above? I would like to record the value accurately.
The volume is 35 mL
